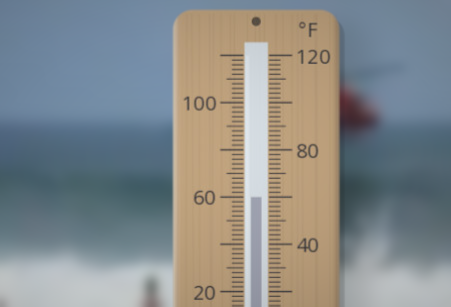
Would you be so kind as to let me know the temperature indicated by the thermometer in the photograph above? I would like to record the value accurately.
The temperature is 60 °F
